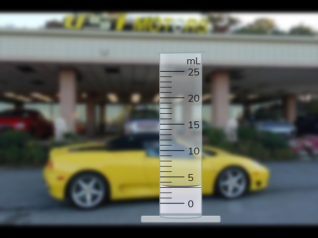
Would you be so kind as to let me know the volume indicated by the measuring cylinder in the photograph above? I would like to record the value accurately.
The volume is 3 mL
